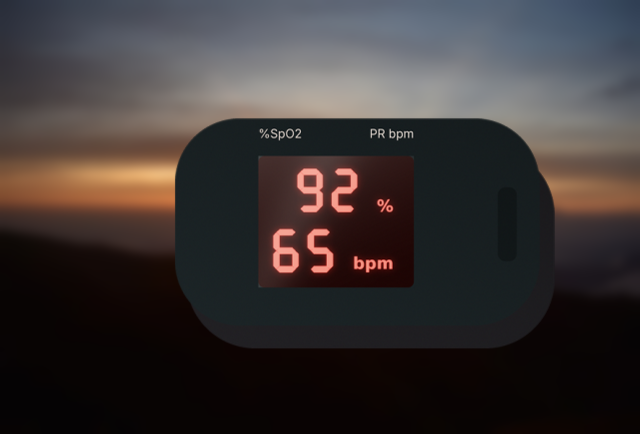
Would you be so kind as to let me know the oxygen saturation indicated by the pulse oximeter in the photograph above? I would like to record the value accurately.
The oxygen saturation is 92 %
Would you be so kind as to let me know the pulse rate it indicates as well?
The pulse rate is 65 bpm
